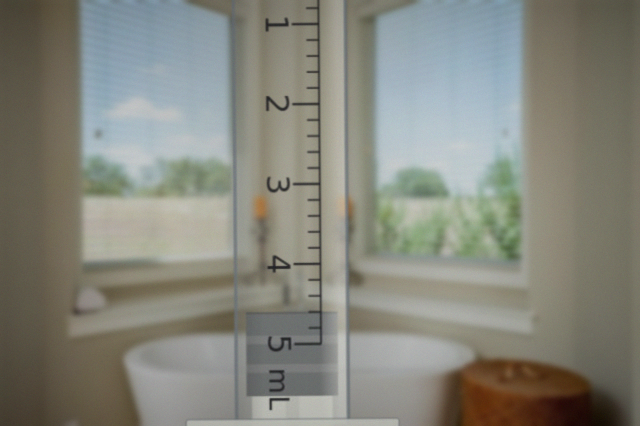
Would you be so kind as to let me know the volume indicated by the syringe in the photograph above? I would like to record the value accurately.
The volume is 4.6 mL
